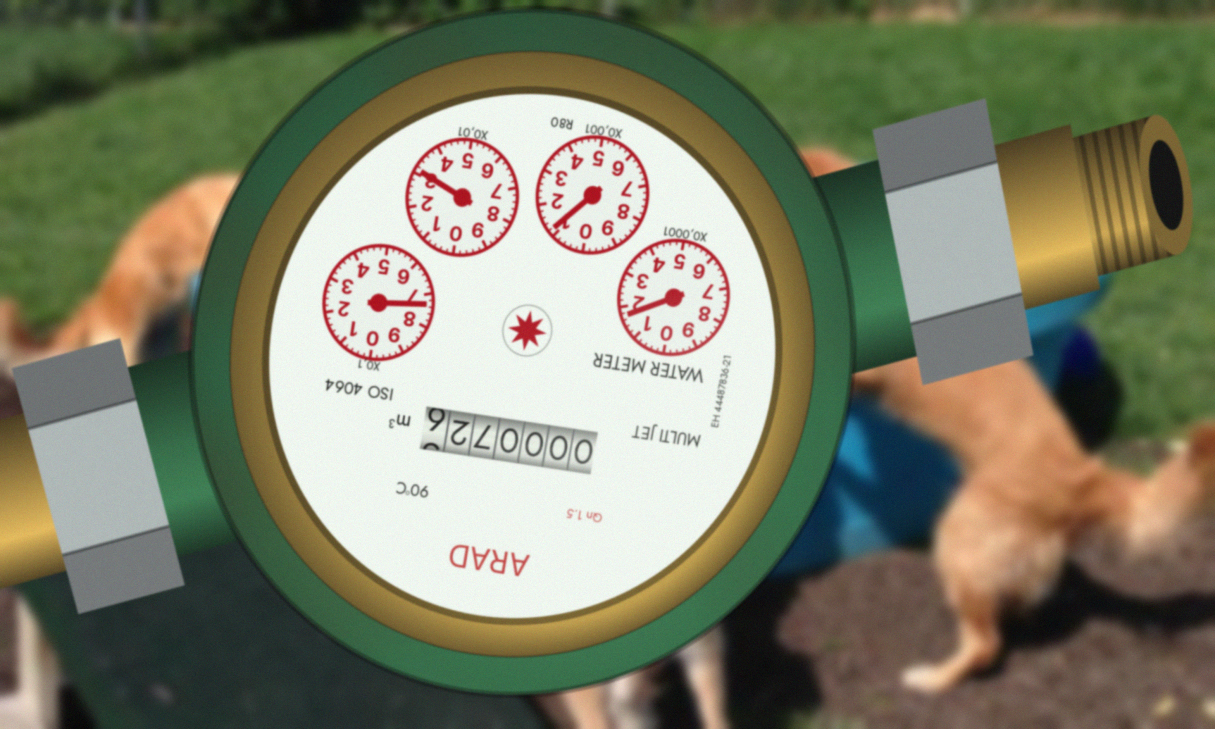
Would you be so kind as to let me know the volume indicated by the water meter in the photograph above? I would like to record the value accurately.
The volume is 725.7311 m³
